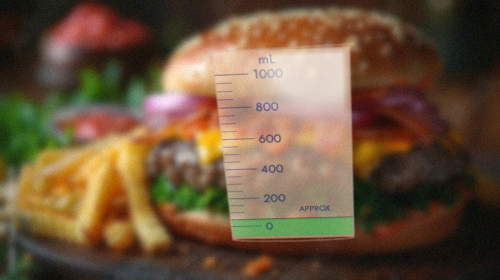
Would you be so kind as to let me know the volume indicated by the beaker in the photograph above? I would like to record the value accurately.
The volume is 50 mL
